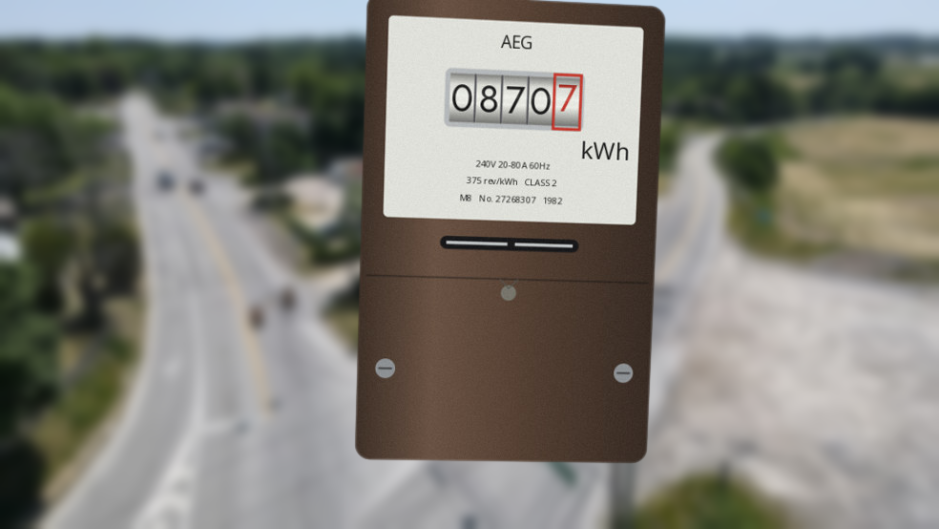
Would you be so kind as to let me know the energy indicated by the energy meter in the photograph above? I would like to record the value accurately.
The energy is 870.7 kWh
